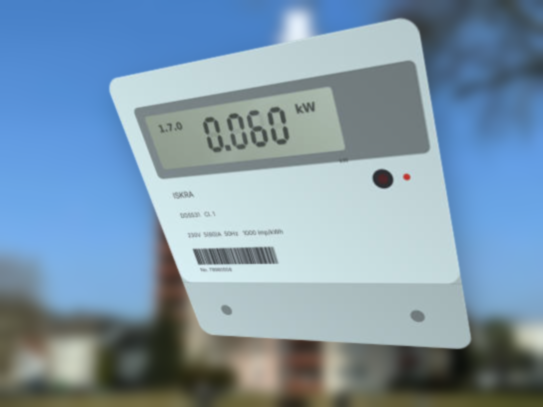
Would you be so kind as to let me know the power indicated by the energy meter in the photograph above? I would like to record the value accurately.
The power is 0.060 kW
